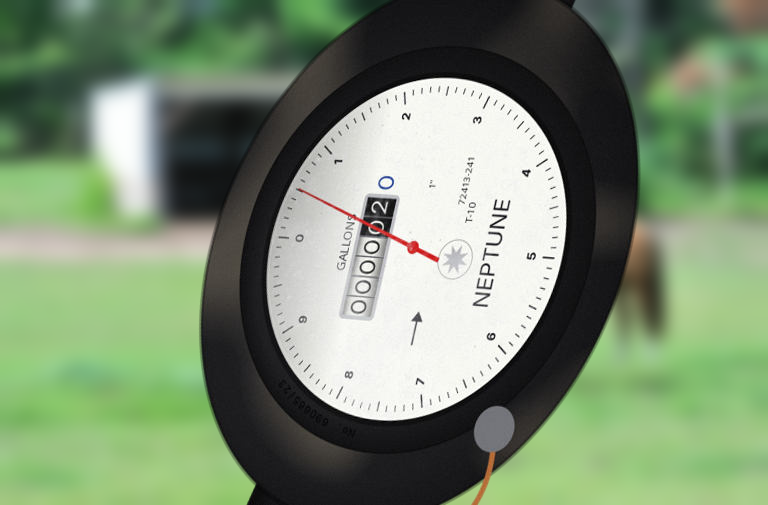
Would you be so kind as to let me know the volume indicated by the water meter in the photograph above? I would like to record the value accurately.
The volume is 20.5 gal
